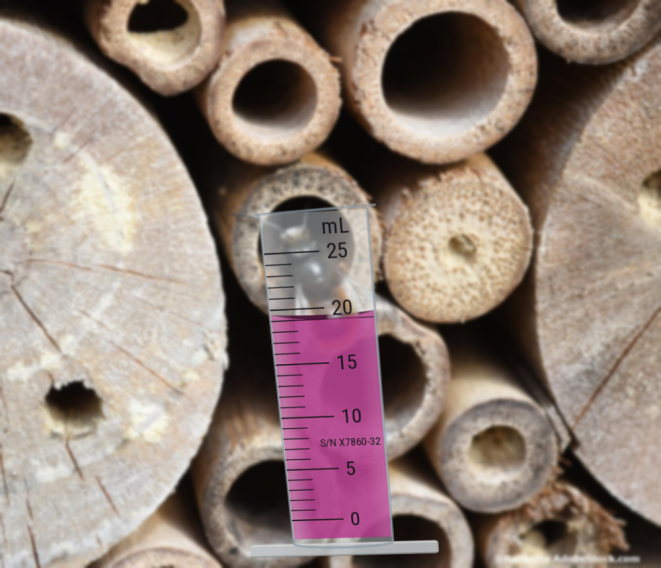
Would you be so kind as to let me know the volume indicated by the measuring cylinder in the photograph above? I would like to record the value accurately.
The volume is 19 mL
